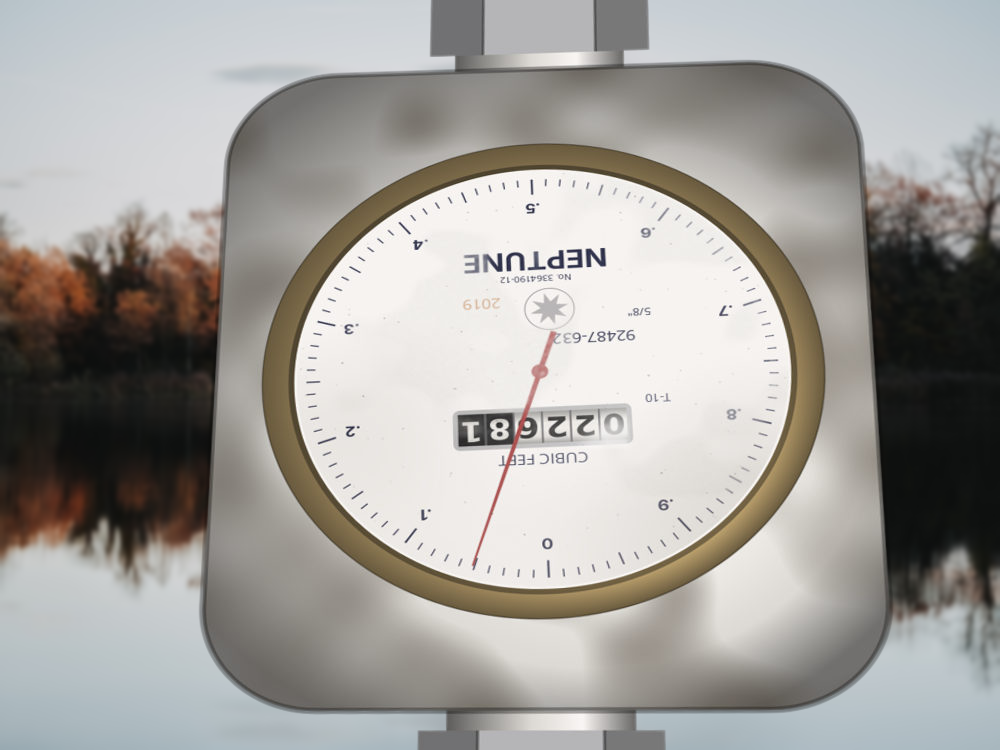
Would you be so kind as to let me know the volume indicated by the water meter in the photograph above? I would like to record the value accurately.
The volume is 22681.05 ft³
